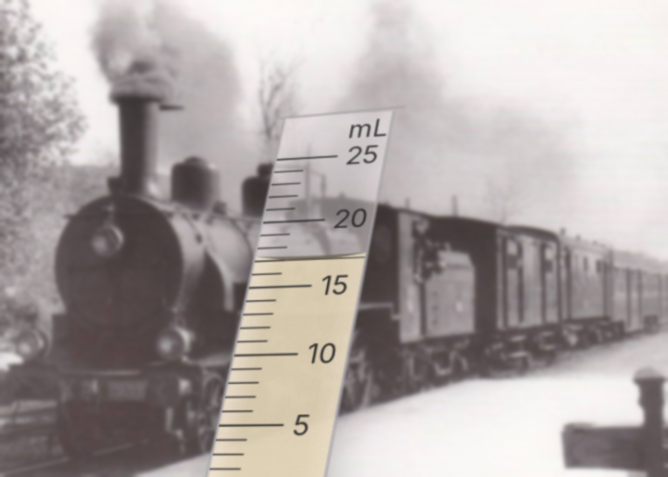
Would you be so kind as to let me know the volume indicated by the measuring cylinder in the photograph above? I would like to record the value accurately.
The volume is 17 mL
